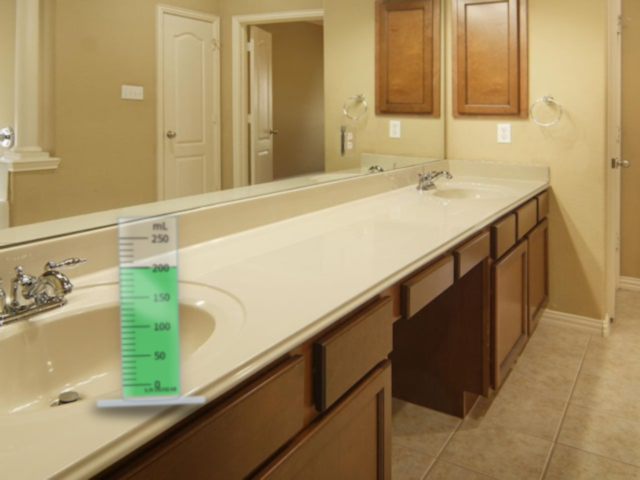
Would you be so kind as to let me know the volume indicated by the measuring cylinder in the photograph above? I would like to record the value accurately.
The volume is 200 mL
